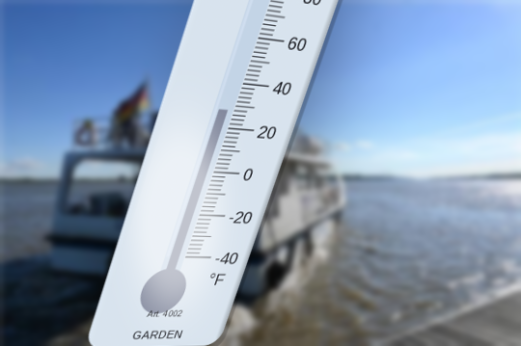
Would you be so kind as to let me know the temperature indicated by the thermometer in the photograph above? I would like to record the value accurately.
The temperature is 28 °F
